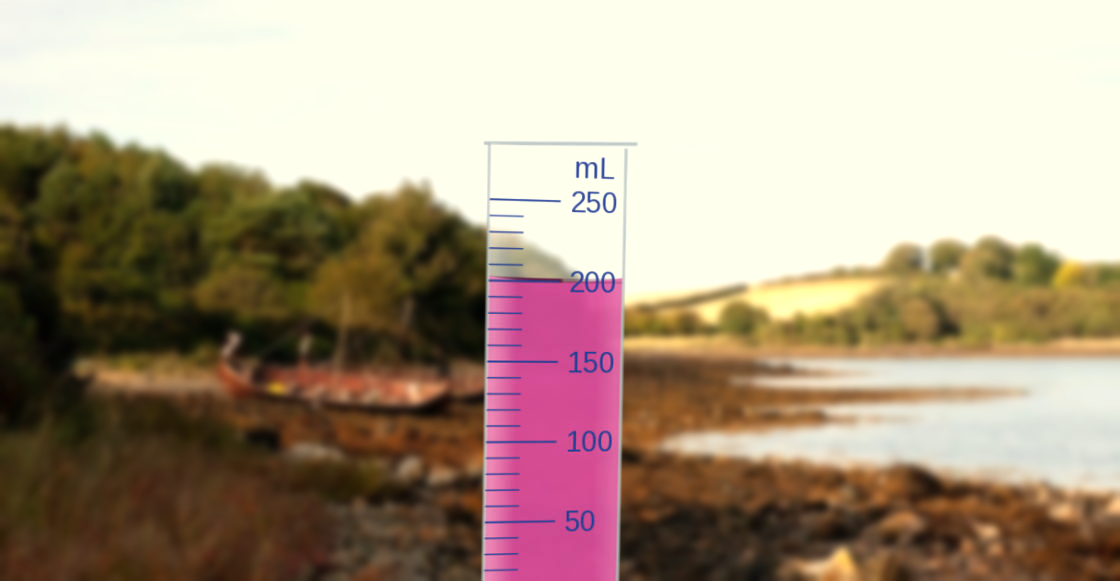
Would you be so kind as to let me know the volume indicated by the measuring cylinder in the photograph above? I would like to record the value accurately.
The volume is 200 mL
